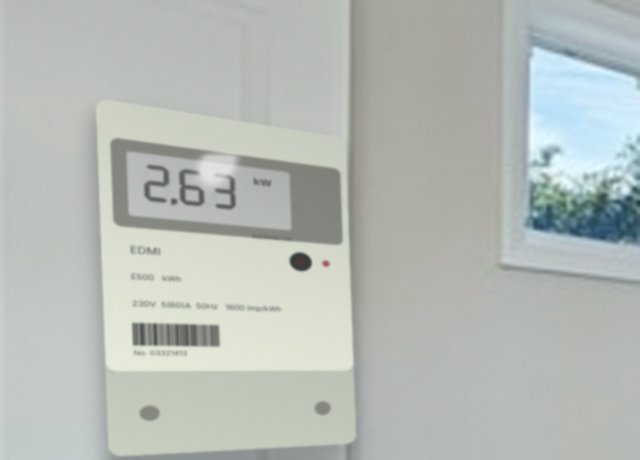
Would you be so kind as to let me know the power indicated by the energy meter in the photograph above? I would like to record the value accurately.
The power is 2.63 kW
